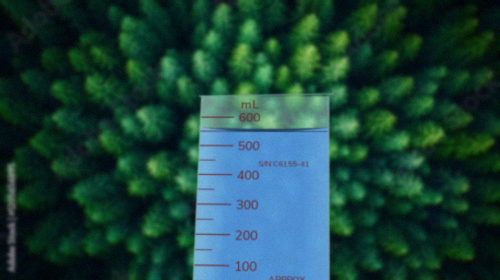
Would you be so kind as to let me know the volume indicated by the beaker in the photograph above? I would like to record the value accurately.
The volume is 550 mL
